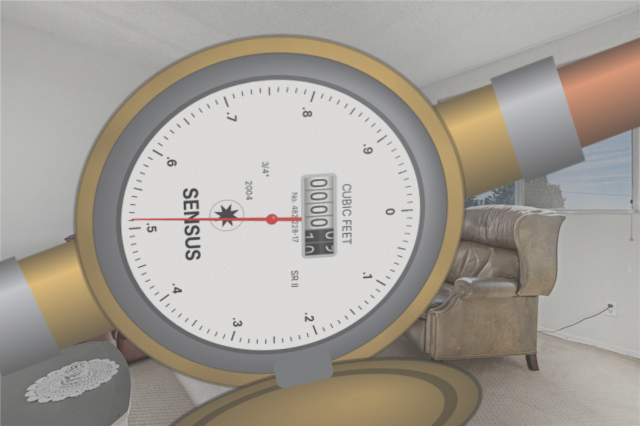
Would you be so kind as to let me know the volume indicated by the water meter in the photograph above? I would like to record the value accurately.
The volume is 9.51 ft³
